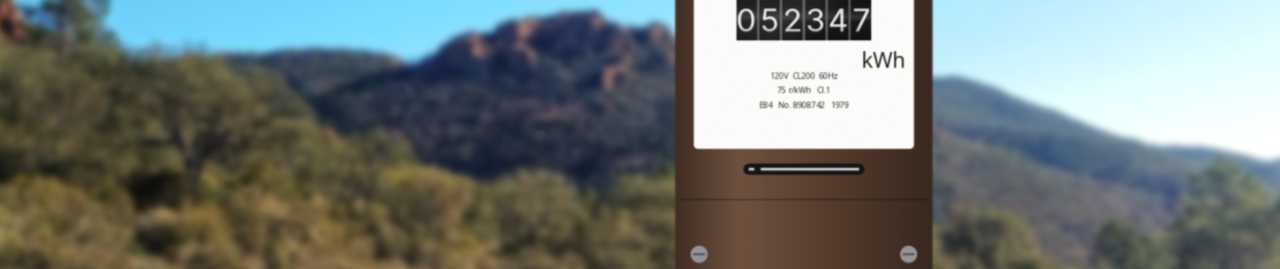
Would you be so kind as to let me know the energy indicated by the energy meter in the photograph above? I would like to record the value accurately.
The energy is 52347 kWh
